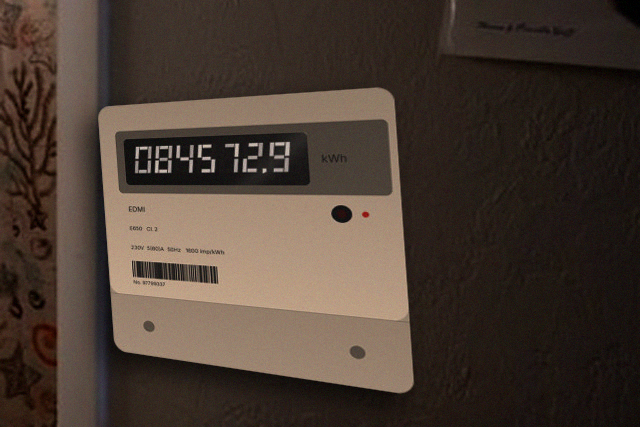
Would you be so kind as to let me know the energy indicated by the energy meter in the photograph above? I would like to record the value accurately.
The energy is 84572.9 kWh
